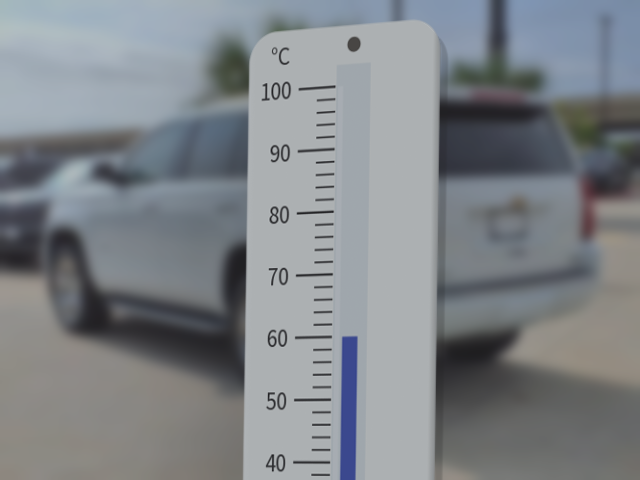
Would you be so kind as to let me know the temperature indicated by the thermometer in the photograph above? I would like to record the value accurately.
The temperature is 60 °C
